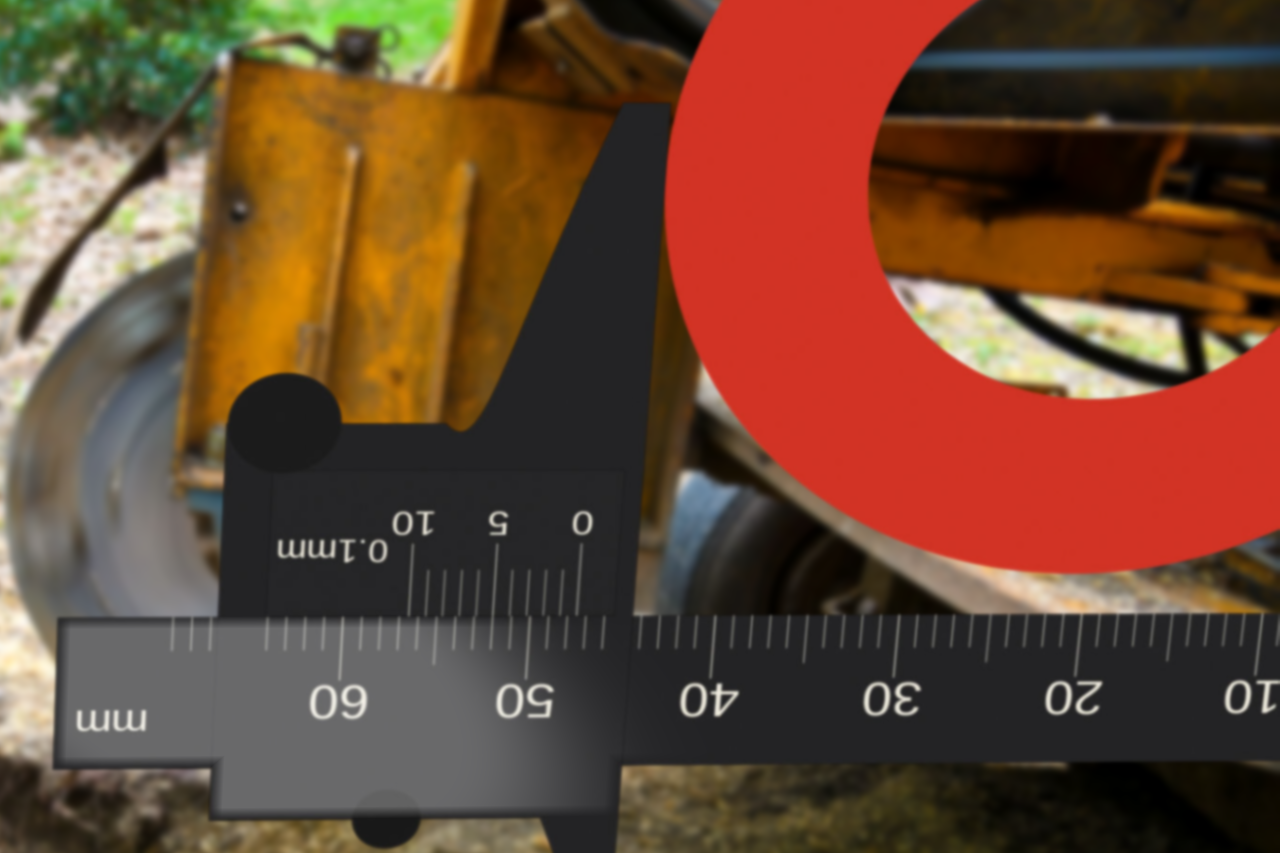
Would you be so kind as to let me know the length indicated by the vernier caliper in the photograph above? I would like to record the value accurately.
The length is 47.5 mm
